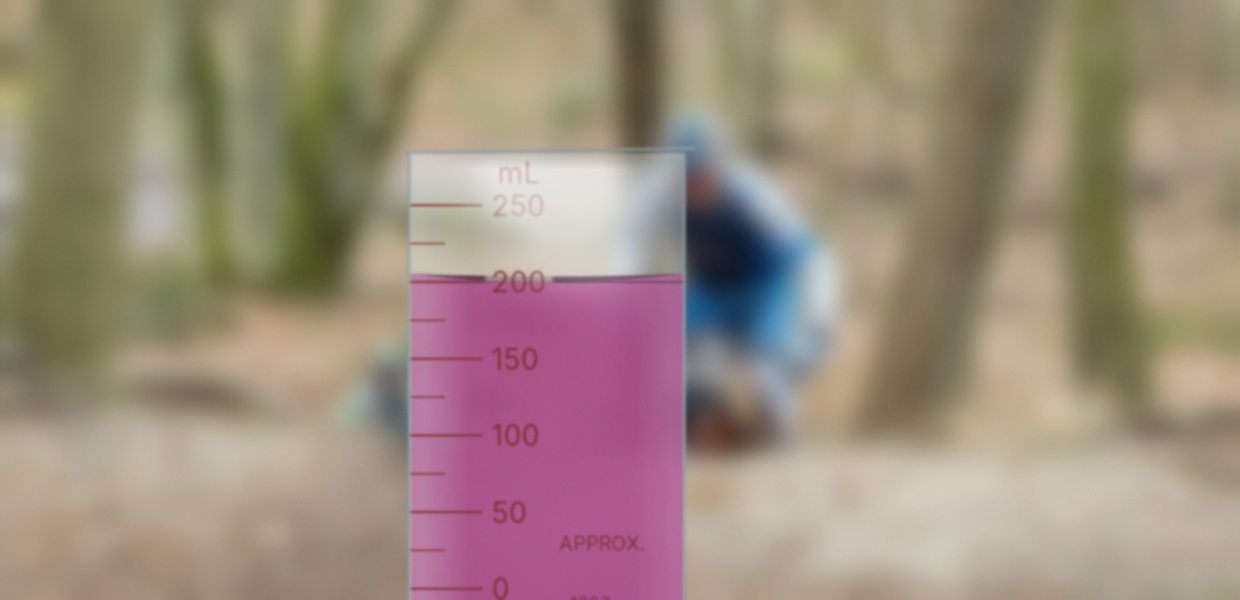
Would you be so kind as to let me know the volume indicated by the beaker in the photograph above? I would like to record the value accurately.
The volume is 200 mL
